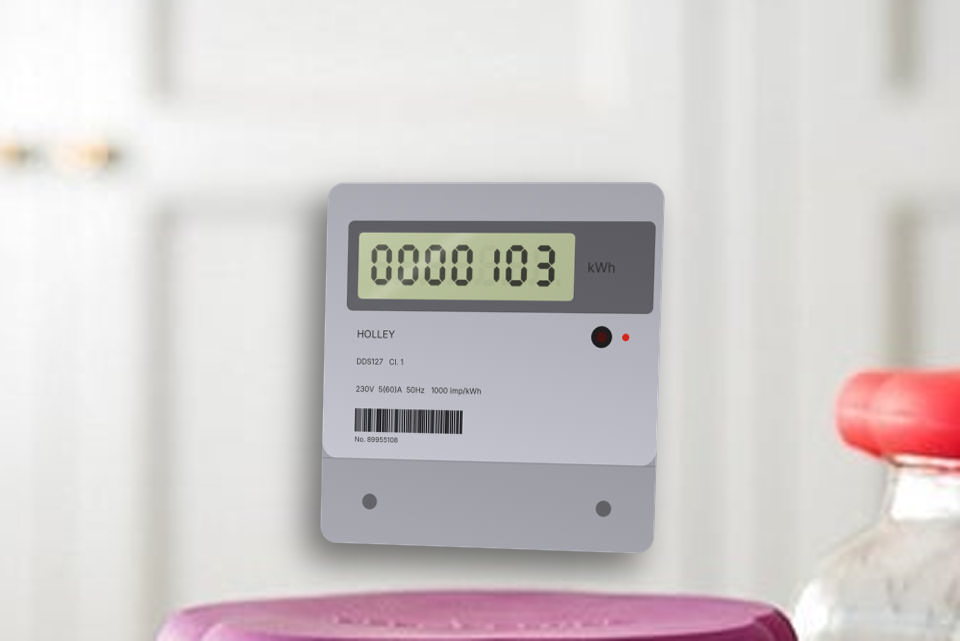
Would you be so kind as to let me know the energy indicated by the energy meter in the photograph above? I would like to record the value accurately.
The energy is 103 kWh
